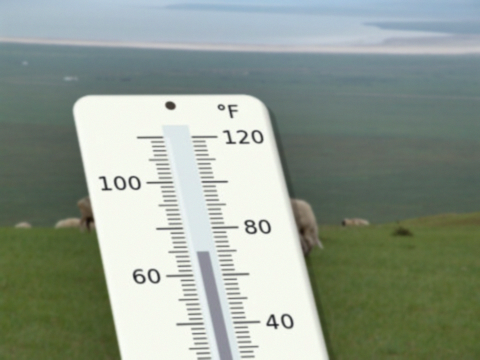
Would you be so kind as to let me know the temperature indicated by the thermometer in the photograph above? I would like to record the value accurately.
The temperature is 70 °F
